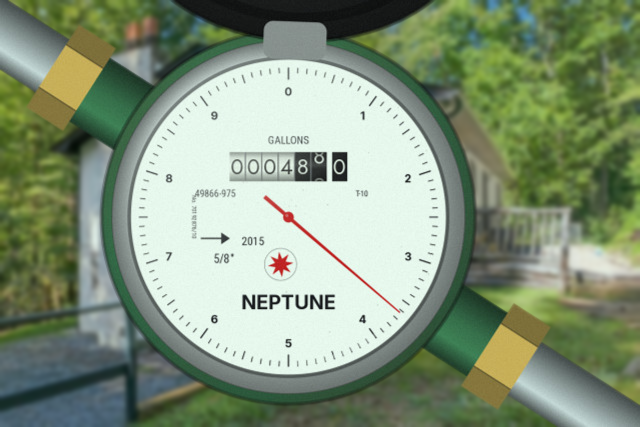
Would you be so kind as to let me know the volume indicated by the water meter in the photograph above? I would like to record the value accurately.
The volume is 4883.6 gal
